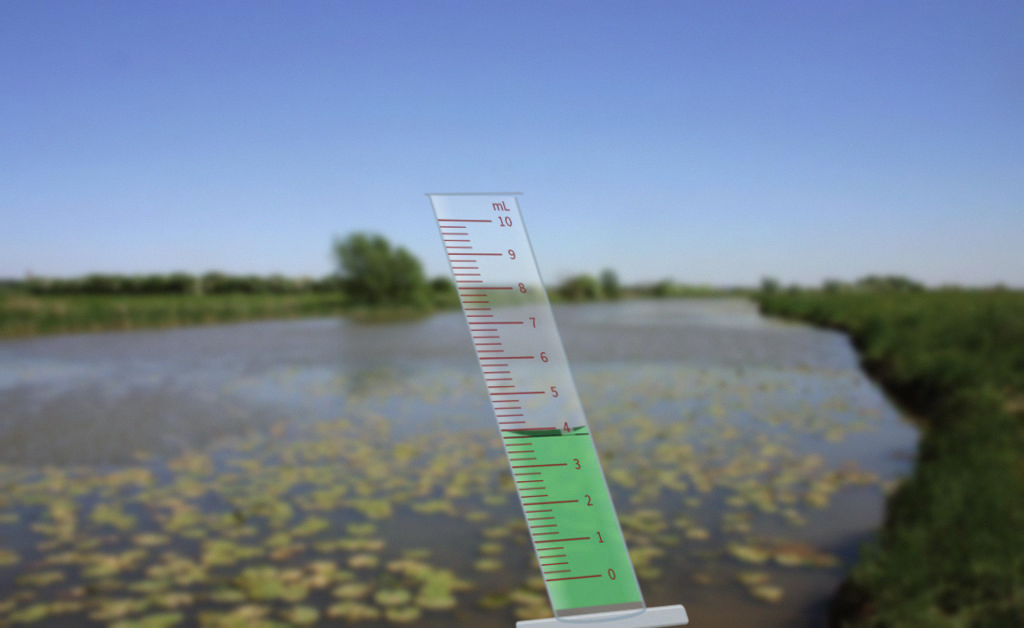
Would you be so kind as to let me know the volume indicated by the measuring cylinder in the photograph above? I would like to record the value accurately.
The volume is 3.8 mL
